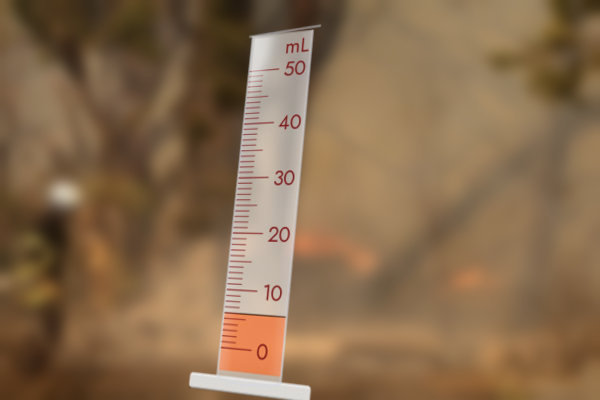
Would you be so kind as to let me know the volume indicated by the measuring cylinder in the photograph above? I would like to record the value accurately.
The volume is 6 mL
